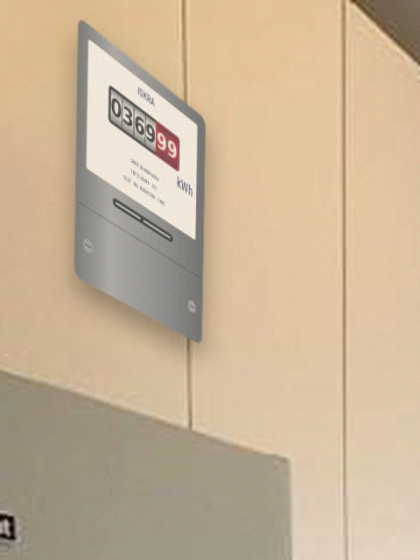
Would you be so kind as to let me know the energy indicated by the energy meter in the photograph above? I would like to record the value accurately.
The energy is 369.99 kWh
